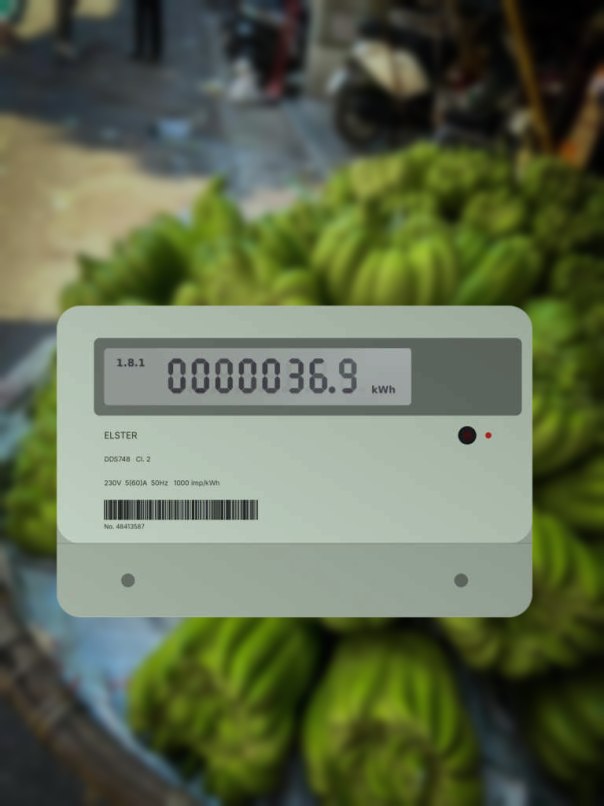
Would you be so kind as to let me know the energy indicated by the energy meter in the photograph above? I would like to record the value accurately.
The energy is 36.9 kWh
